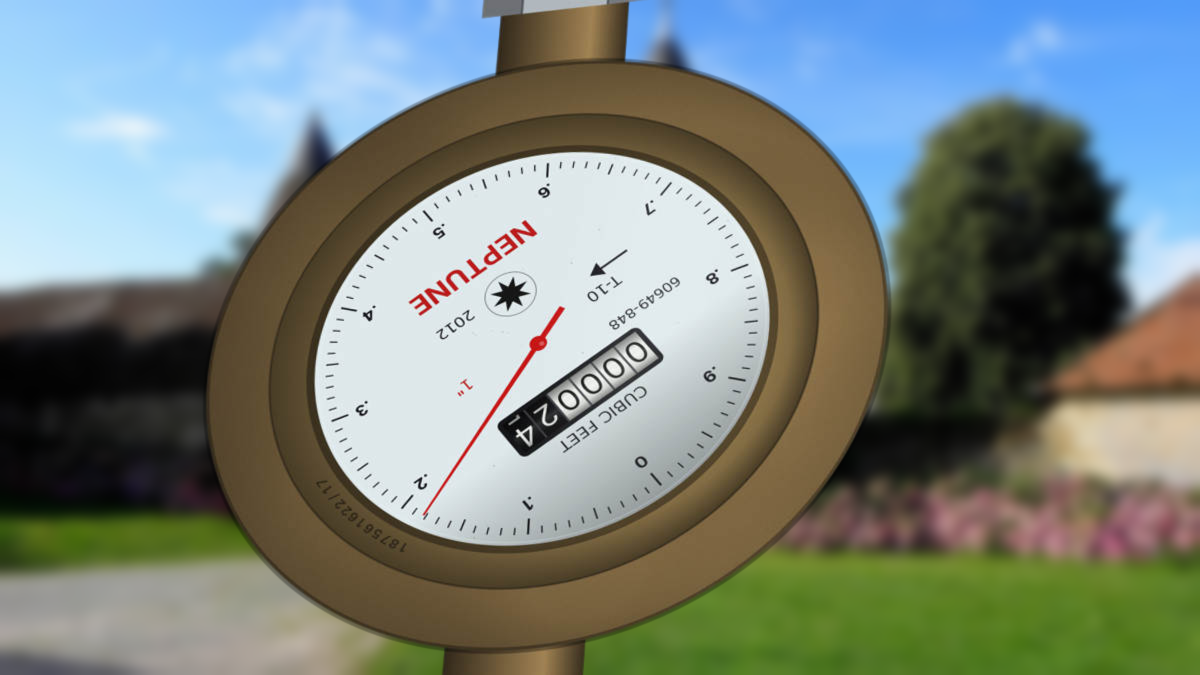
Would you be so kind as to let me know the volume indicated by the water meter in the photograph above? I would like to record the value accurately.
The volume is 24.18 ft³
